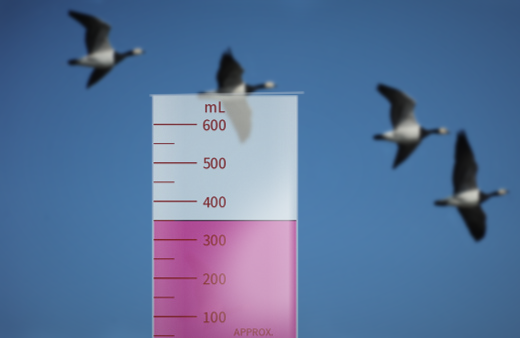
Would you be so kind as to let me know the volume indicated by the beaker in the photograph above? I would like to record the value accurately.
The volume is 350 mL
